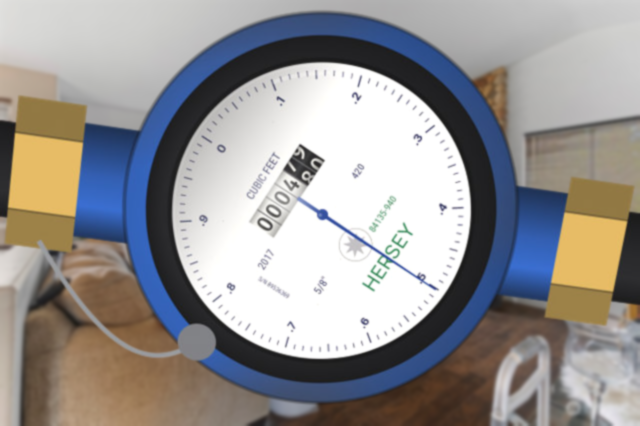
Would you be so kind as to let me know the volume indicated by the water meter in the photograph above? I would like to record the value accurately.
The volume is 479.50 ft³
